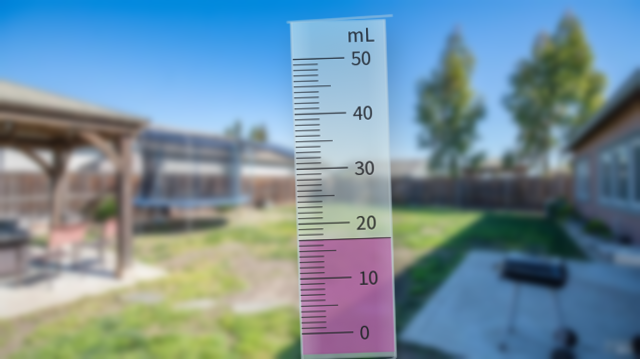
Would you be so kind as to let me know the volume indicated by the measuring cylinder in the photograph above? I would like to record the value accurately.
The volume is 17 mL
